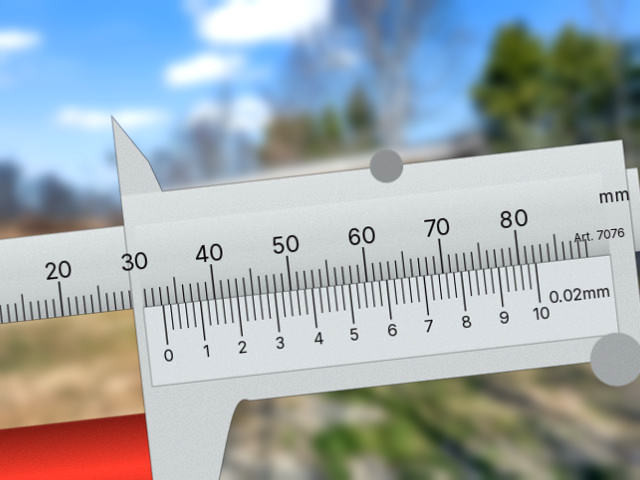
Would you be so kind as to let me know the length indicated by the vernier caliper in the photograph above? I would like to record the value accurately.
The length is 33.2 mm
